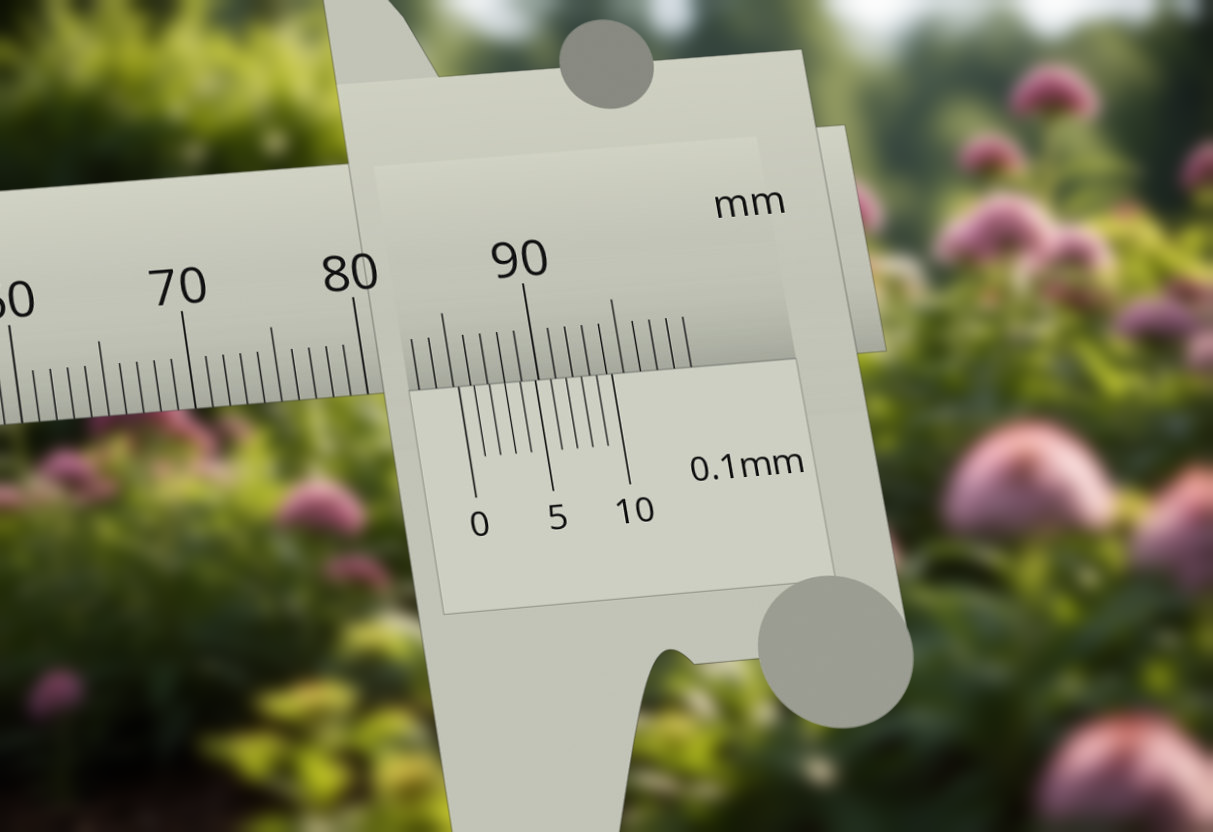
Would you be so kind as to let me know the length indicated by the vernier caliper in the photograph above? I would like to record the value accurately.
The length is 85.3 mm
